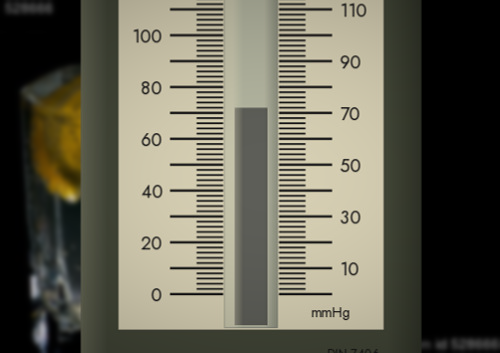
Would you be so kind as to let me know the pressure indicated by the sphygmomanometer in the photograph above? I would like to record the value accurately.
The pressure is 72 mmHg
